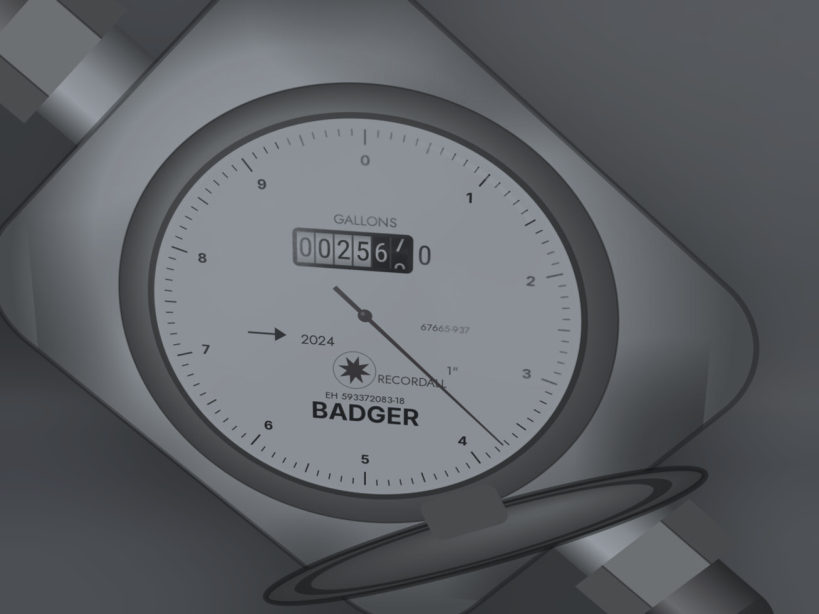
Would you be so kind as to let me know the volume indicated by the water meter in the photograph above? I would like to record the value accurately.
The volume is 25673.7 gal
